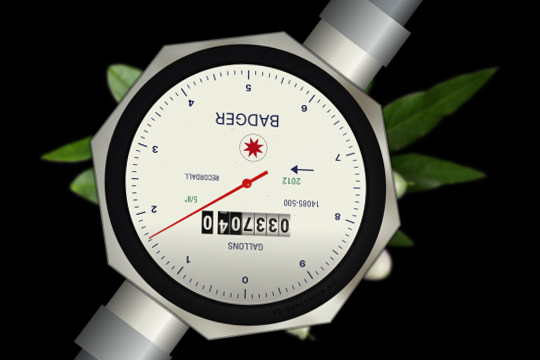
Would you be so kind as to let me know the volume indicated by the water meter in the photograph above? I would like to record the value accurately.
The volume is 337041.6 gal
